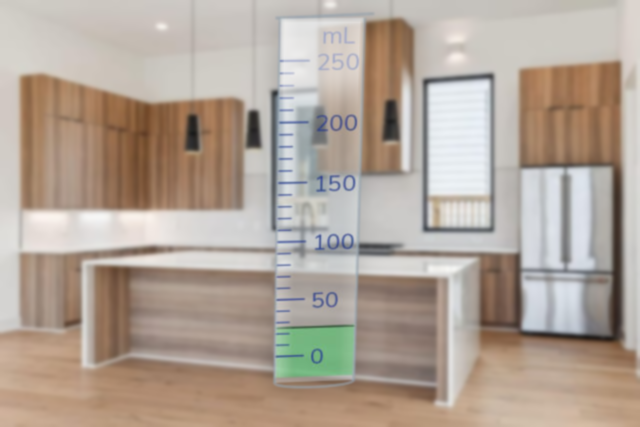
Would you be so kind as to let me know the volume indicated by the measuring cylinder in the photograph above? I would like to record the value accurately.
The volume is 25 mL
